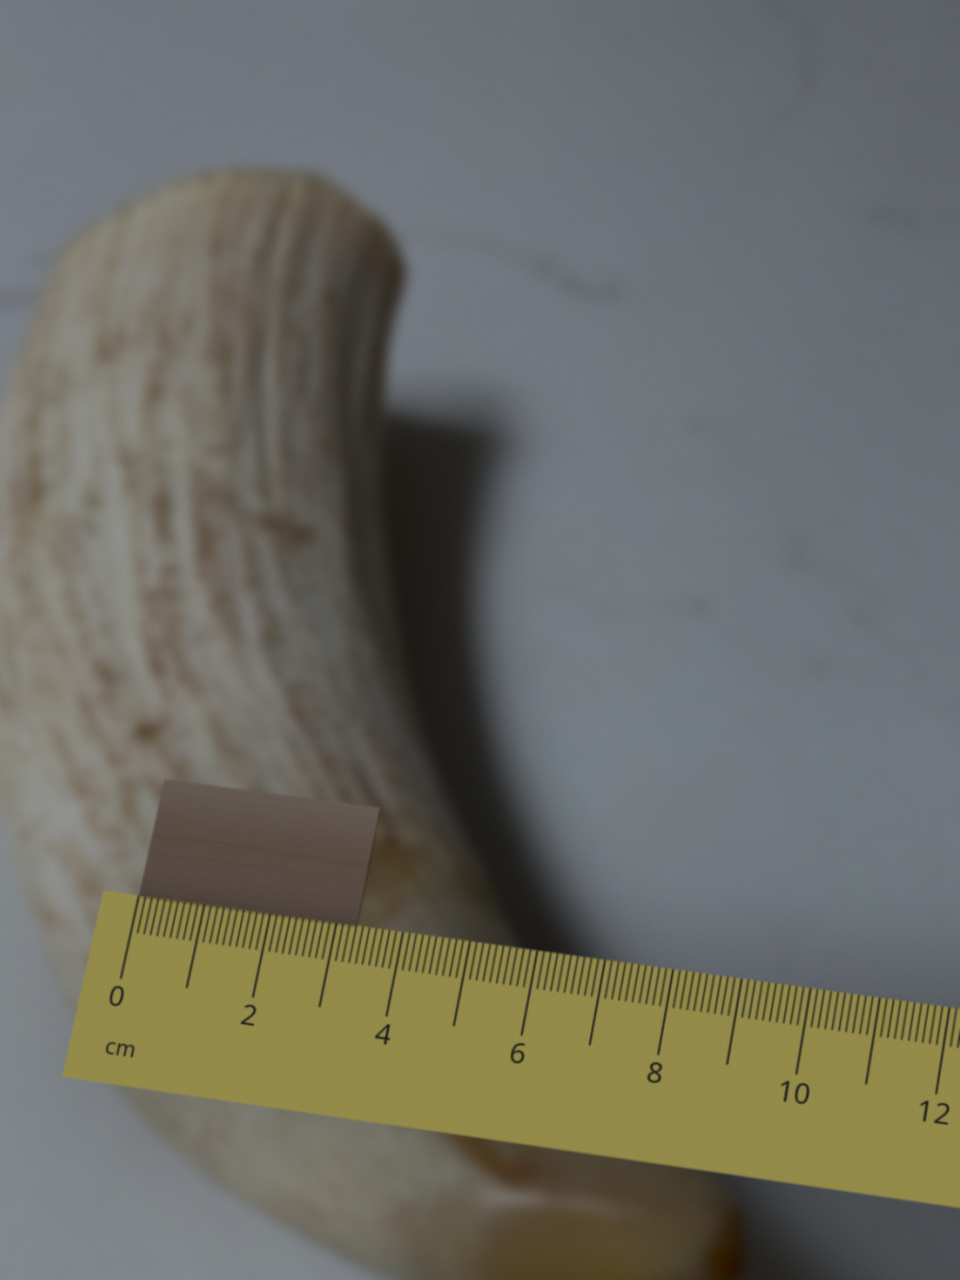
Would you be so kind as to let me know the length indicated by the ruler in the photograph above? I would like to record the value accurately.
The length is 3.3 cm
